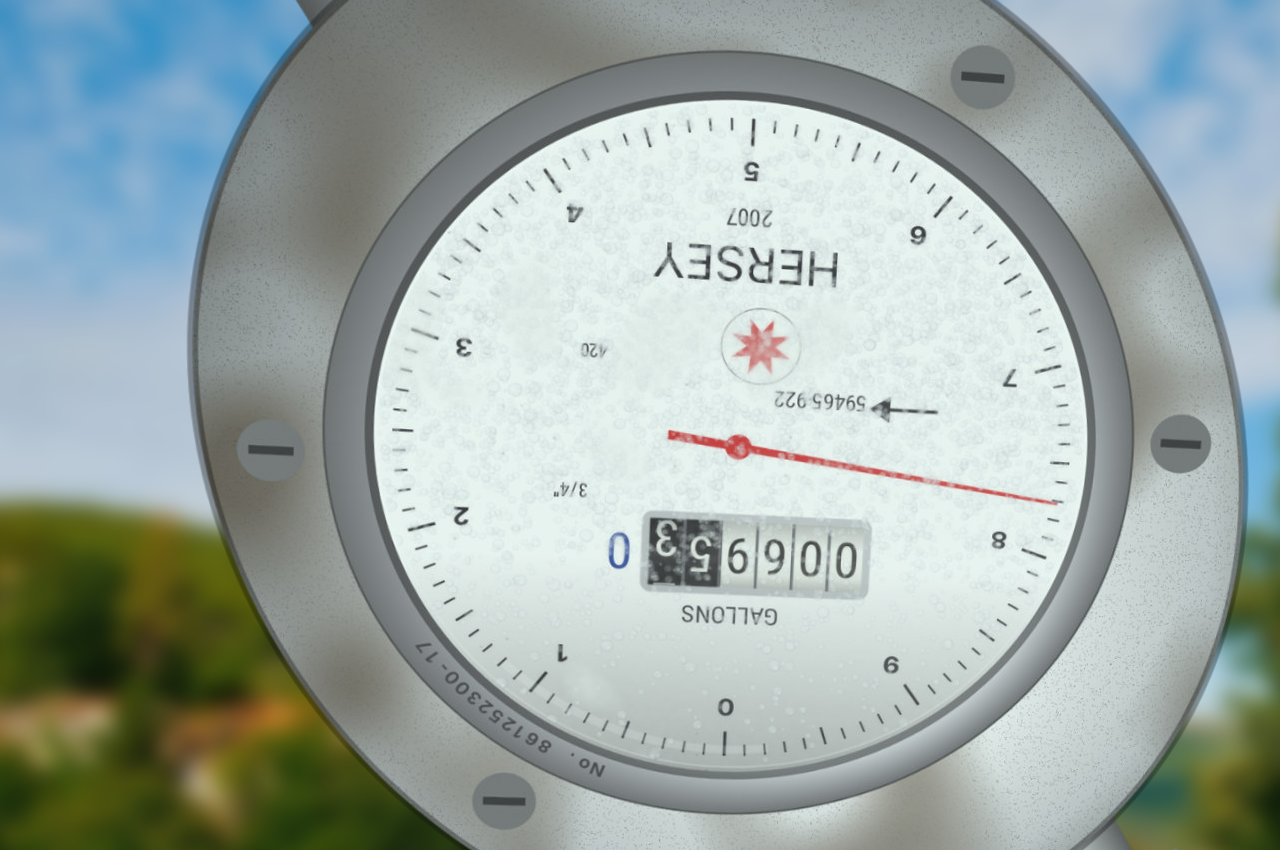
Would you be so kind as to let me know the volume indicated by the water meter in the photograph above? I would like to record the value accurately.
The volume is 69527.7 gal
